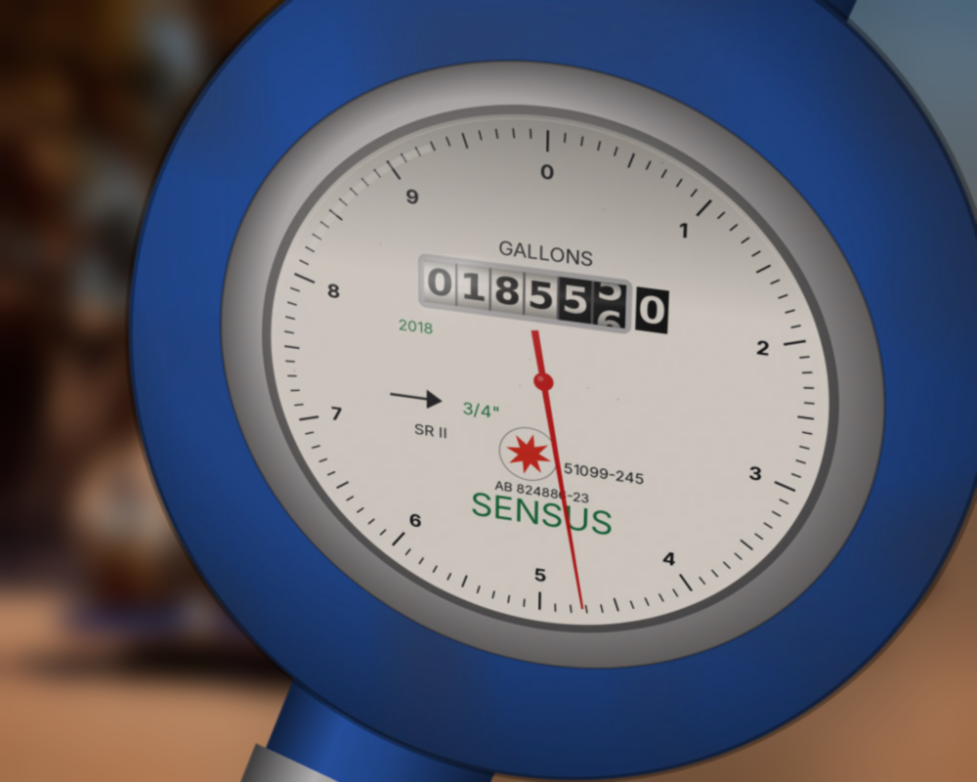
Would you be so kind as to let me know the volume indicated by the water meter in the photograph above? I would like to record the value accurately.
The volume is 185554.7 gal
